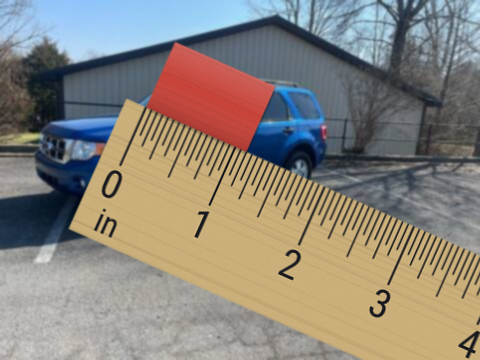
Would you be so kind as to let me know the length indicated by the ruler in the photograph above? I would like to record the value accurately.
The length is 1.125 in
